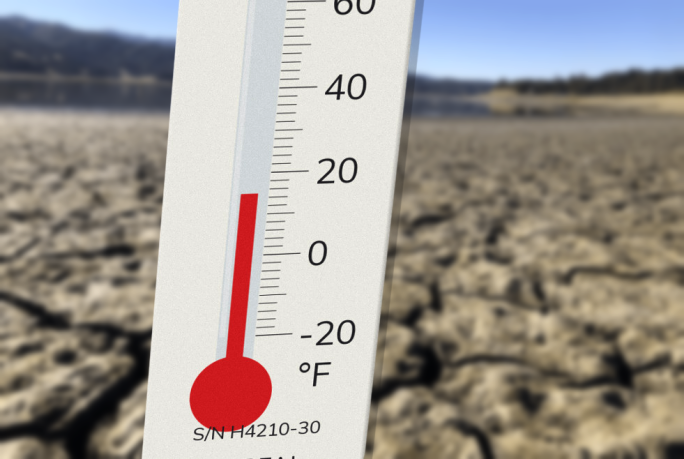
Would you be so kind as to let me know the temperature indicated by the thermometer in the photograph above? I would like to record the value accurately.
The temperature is 15 °F
